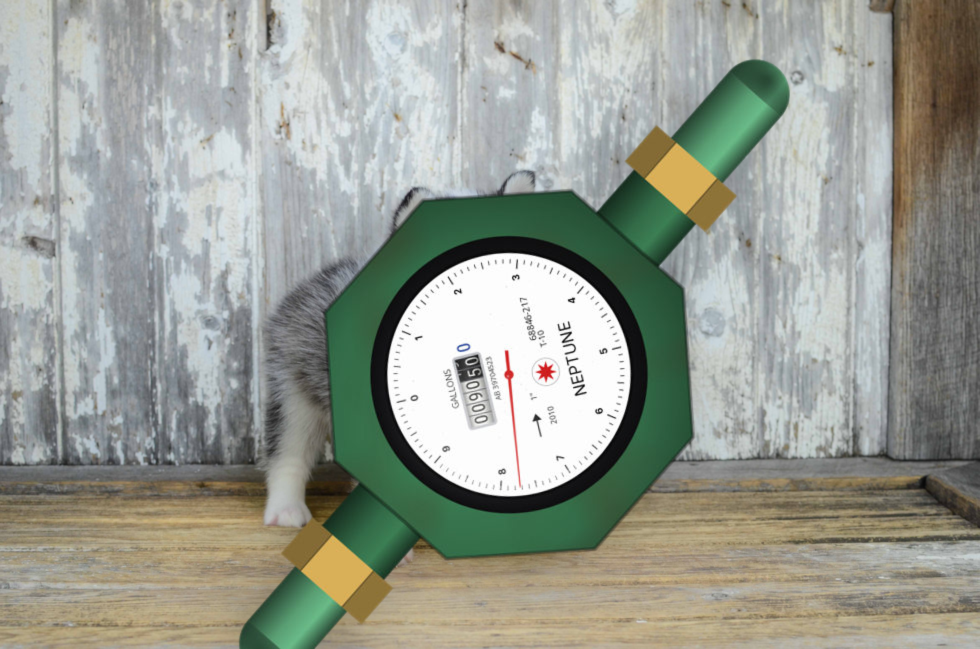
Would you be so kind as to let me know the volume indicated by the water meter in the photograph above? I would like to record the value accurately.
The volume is 90497.7 gal
